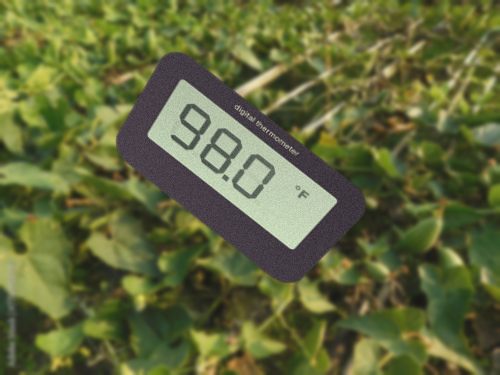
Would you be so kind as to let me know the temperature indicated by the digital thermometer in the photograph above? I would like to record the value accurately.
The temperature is 98.0 °F
